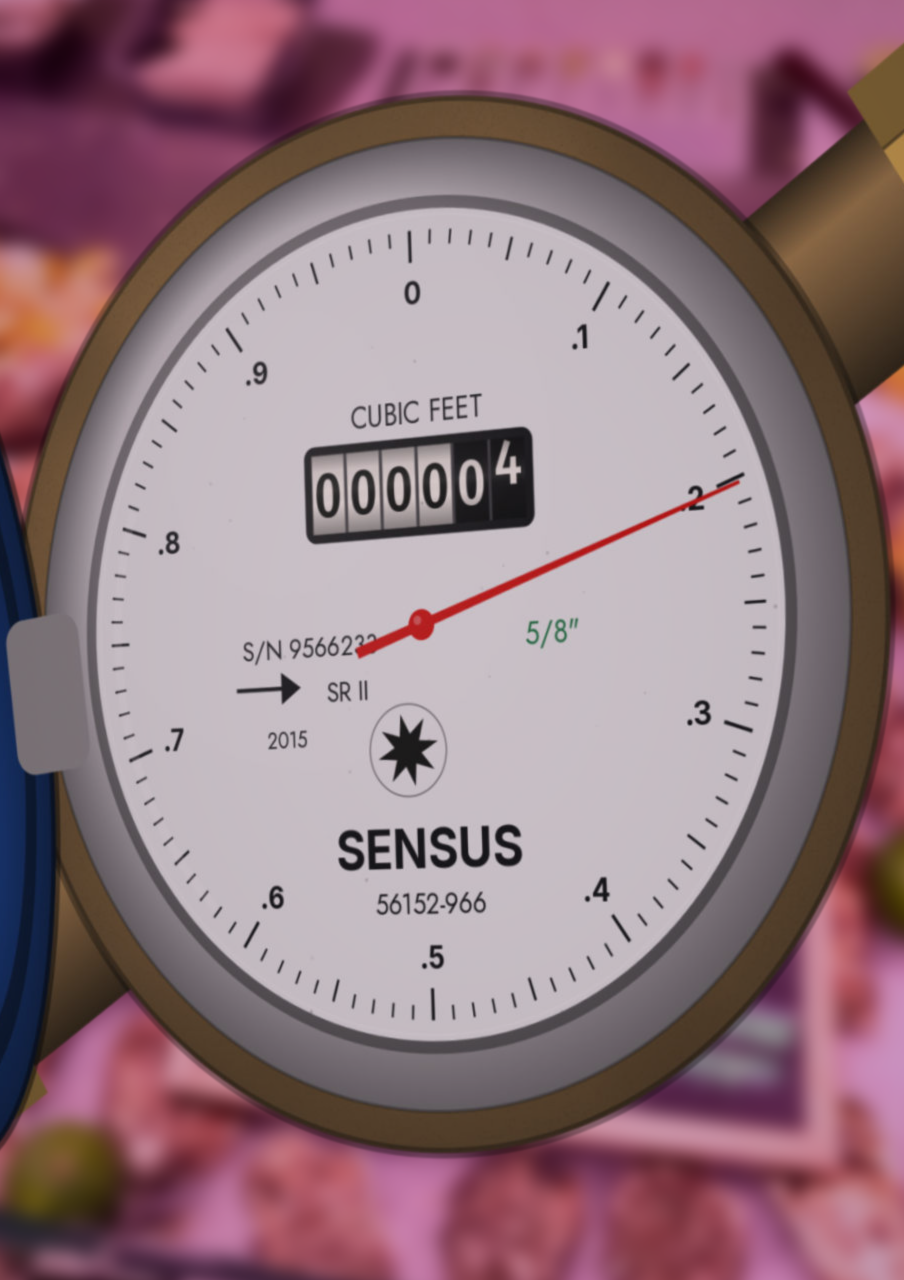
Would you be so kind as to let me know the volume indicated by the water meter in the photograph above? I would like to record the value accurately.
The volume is 4.20 ft³
